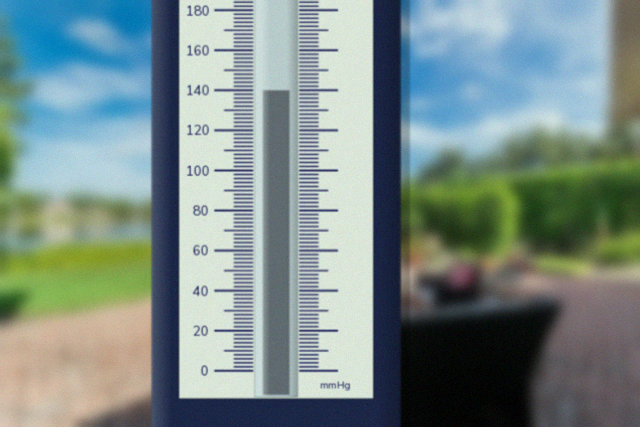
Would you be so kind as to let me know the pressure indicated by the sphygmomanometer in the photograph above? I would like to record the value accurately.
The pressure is 140 mmHg
